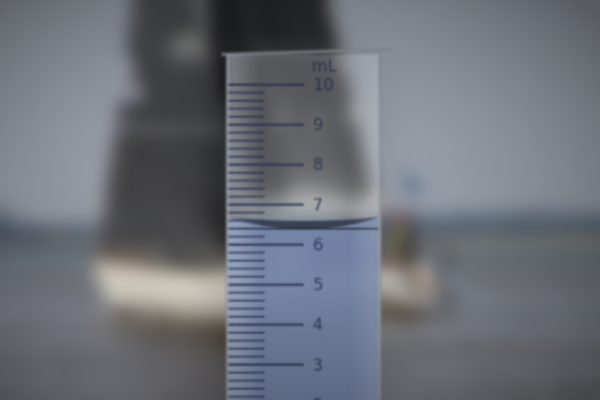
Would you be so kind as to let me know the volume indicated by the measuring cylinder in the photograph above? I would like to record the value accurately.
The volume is 6.4 mL
